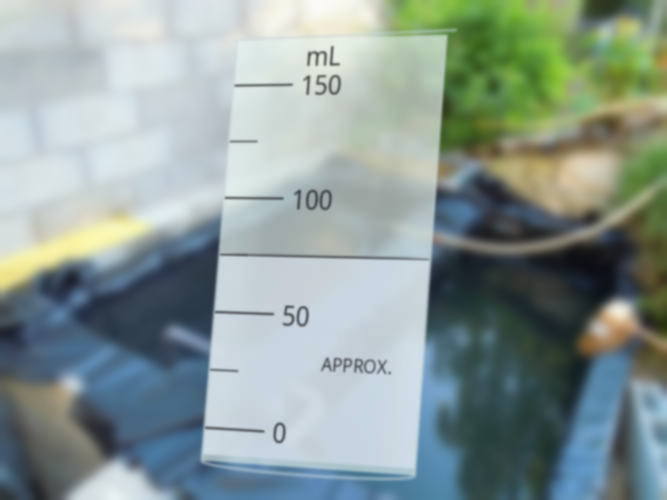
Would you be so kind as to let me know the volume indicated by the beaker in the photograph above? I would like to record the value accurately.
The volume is 75 mL
